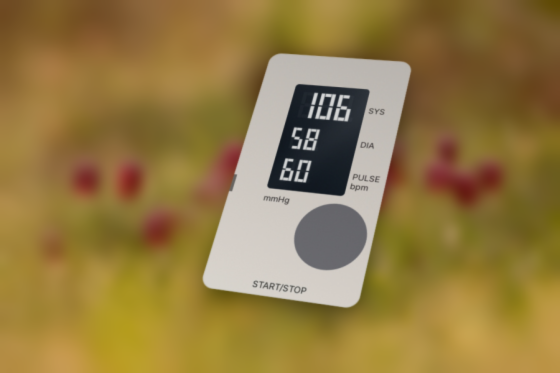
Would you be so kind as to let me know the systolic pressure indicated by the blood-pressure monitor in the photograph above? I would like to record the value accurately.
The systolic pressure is 106 mmHg
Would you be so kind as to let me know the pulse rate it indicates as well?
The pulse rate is 60 bpm
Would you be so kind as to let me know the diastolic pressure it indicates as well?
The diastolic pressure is 58 mmHg
